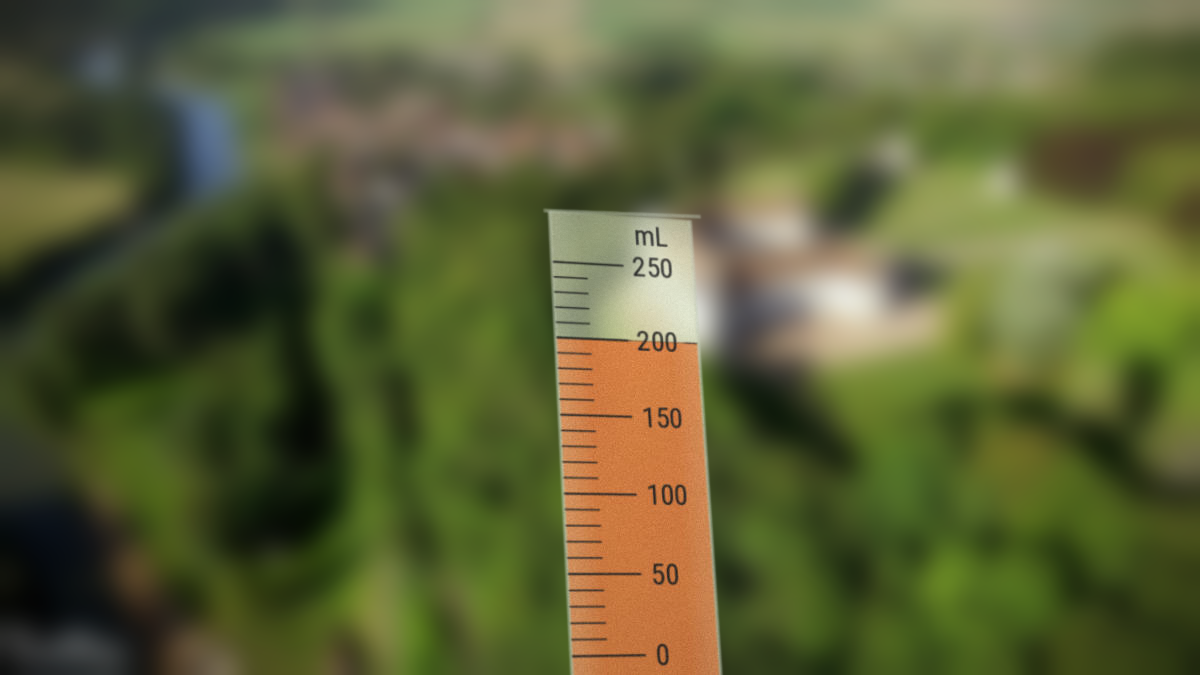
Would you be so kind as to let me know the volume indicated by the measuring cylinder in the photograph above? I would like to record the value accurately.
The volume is 200 mL
